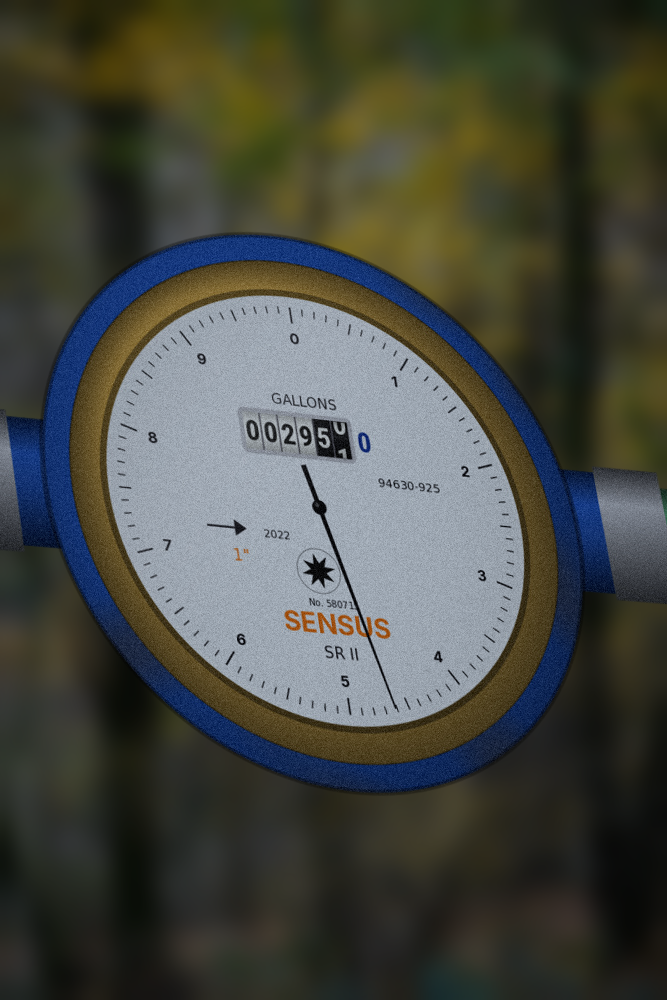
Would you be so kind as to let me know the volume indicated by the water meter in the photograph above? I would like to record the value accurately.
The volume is 29504.6 gal
